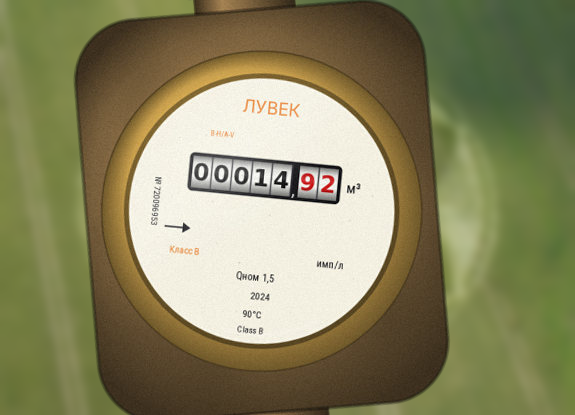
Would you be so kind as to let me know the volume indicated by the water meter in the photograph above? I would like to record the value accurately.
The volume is 14.92 m³
